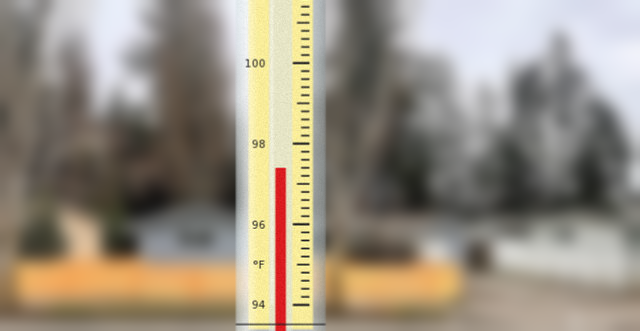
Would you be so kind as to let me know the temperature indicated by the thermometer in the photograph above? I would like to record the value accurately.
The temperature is 97.4 °F
